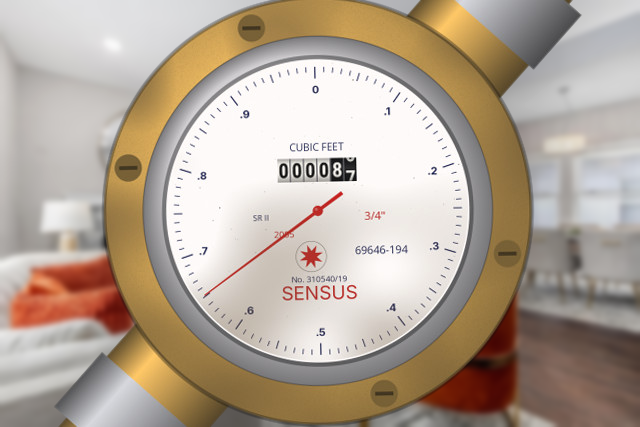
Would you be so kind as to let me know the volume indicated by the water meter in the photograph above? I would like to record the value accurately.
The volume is 86.65 ft³
